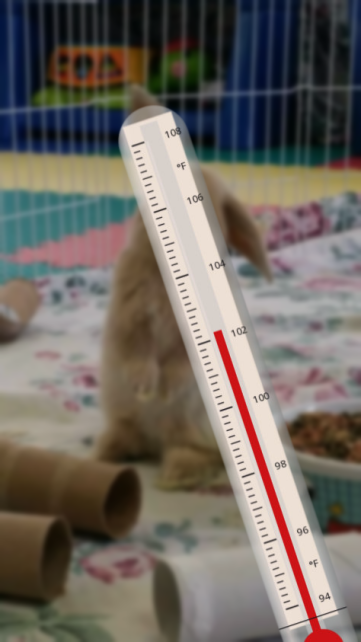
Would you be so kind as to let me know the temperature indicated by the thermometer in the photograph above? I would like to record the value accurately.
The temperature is 102.2 °F
